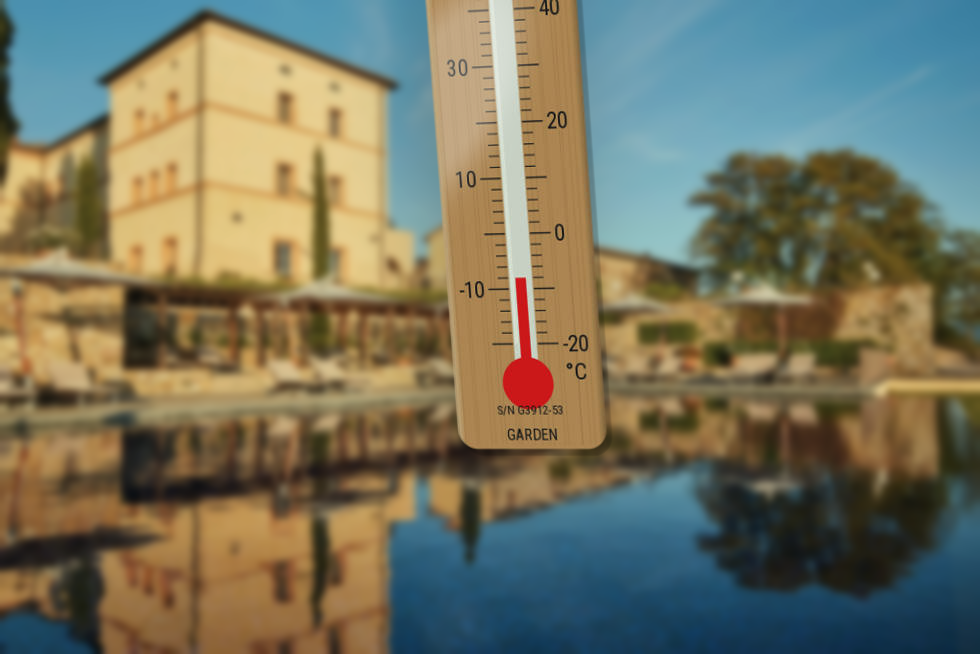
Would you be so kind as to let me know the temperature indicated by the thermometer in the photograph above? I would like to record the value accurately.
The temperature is -8 °C
